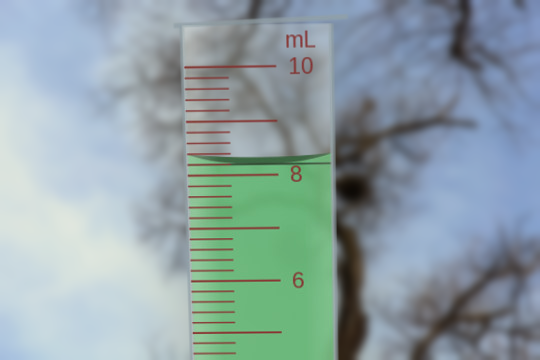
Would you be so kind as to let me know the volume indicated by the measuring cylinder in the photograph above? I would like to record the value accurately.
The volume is 8.2 mL
